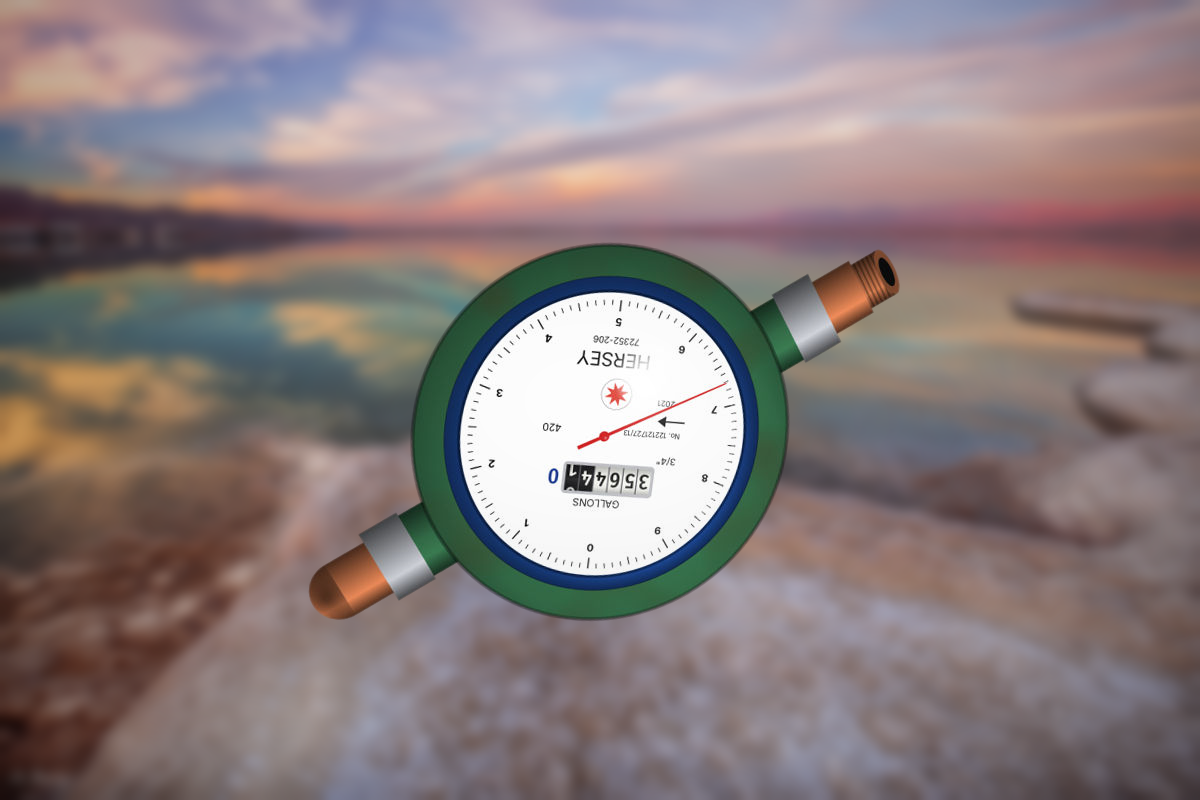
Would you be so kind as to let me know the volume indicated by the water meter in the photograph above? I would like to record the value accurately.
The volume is 3564406.7 gal
